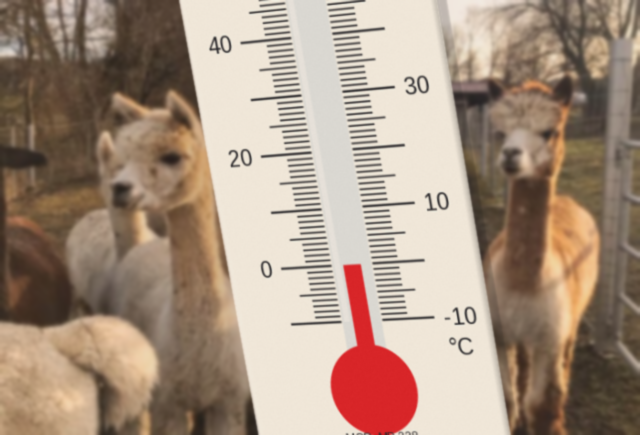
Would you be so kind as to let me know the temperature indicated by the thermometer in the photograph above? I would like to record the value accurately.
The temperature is 0 °C
